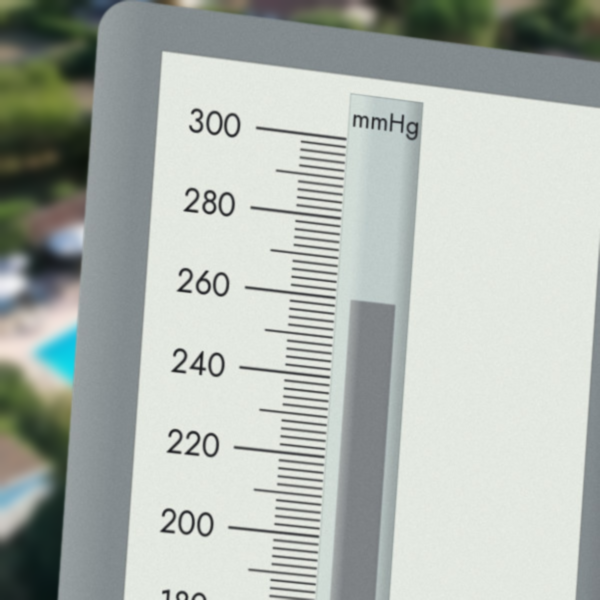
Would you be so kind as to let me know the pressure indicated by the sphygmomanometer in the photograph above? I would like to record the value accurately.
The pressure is 260 mmHg
